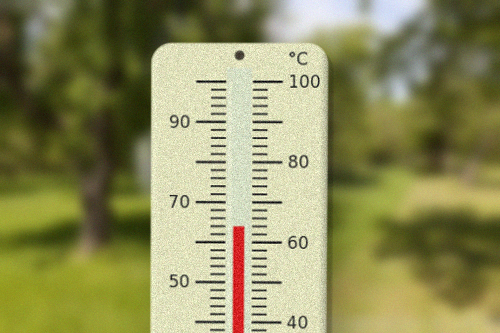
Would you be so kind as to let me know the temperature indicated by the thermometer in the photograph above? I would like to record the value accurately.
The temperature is 64 °C
